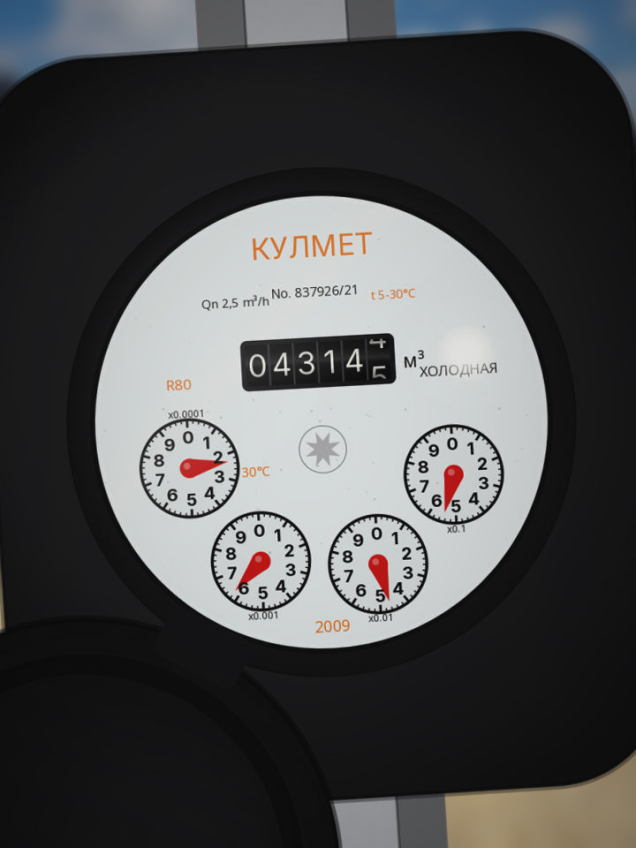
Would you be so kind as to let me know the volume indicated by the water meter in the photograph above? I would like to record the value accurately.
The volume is 43144.5462 m³
